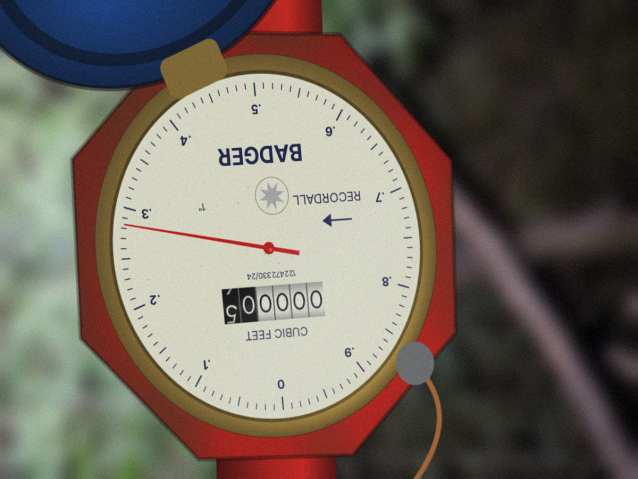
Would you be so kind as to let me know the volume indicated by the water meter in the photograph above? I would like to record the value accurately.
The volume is 5.28 ft³
